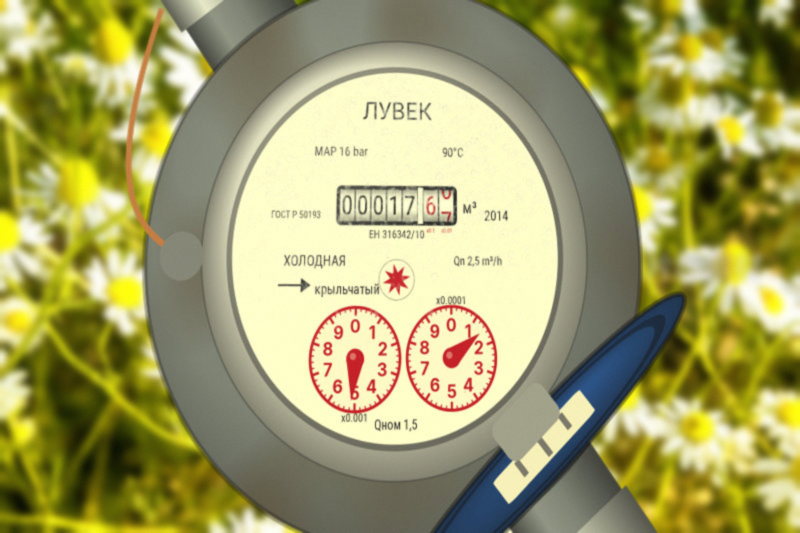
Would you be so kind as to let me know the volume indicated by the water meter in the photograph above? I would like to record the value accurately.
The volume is 17.6651 m³
